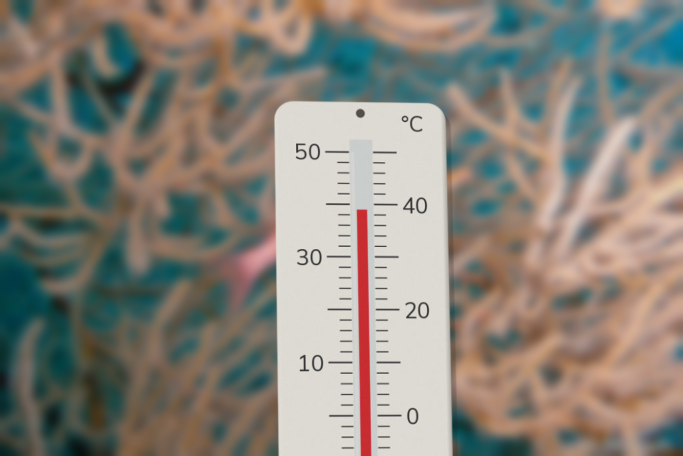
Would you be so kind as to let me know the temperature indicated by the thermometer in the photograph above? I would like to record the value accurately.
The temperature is 39 °C
